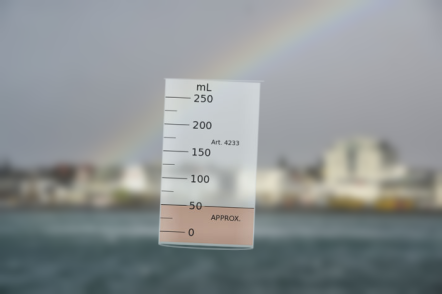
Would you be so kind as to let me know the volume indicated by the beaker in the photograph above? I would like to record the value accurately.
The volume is 50 mL
